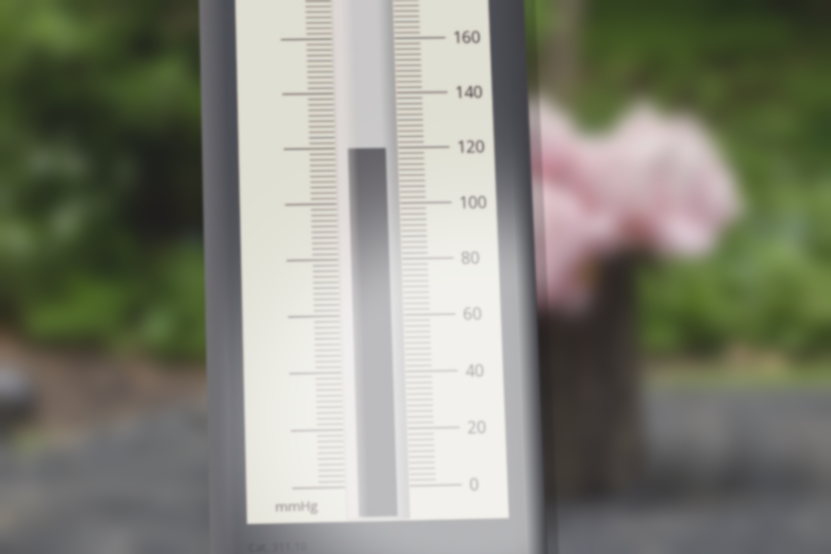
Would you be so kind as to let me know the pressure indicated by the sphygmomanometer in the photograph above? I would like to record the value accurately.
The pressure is 120 mmHg
